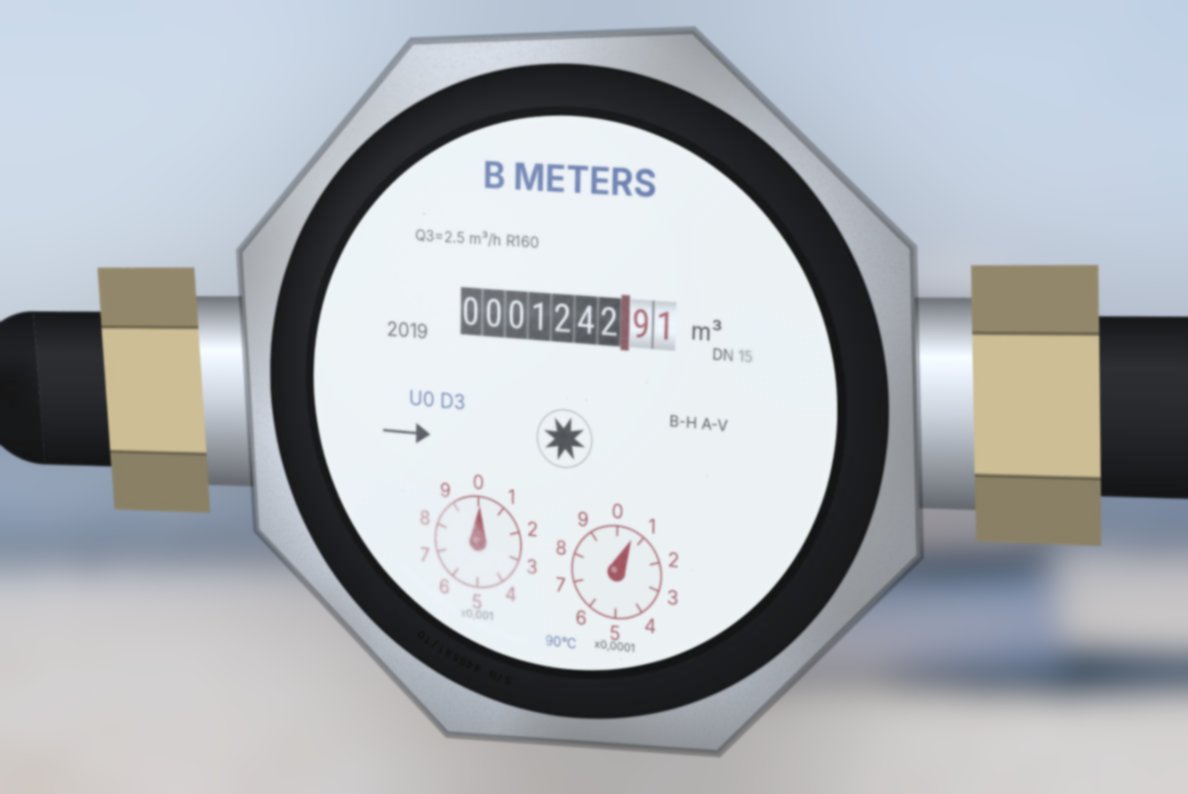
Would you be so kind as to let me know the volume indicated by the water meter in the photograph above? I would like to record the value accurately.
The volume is 1242.9100 m³
